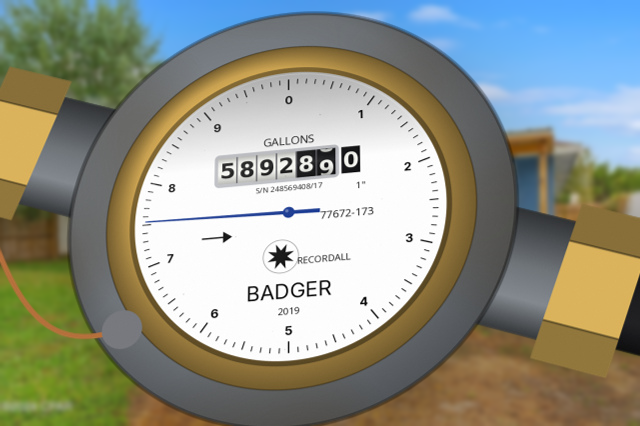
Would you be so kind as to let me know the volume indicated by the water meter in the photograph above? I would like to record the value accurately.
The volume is 5892887.5 gal
